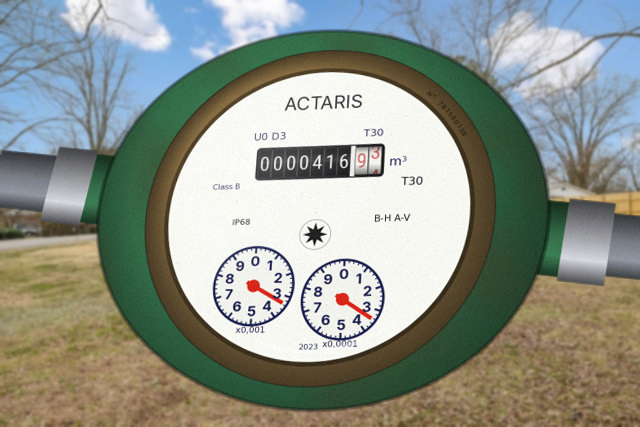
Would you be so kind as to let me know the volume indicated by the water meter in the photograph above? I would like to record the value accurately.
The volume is 416.9333 m³
